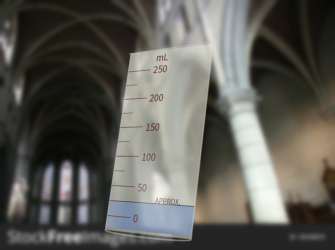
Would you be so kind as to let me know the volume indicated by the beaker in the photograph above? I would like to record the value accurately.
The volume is 25 mL
